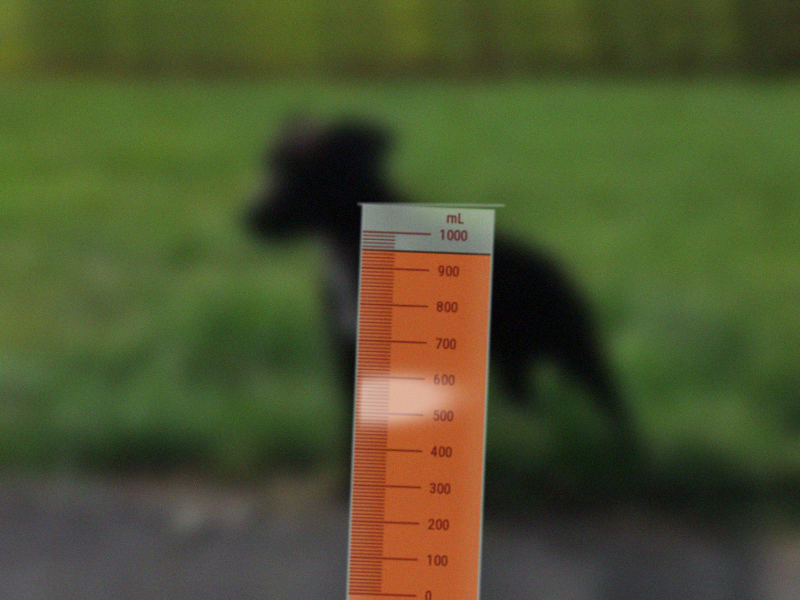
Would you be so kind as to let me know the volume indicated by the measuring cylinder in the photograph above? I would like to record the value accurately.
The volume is 950 mL
